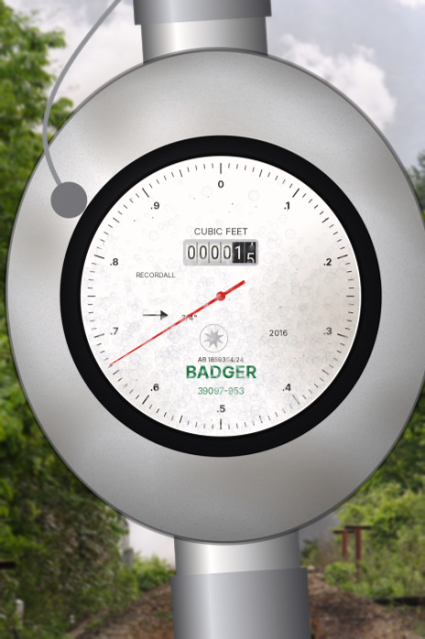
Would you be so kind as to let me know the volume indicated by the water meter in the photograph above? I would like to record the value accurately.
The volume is 14.66 ft³
